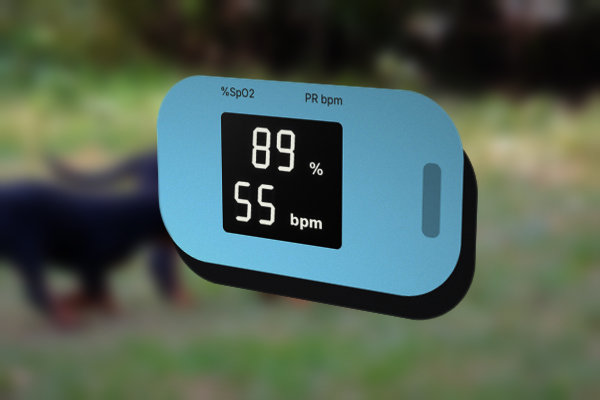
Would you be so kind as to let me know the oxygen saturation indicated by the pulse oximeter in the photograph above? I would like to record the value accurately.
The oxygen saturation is 89 %
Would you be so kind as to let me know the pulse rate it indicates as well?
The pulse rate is 55 bpm
